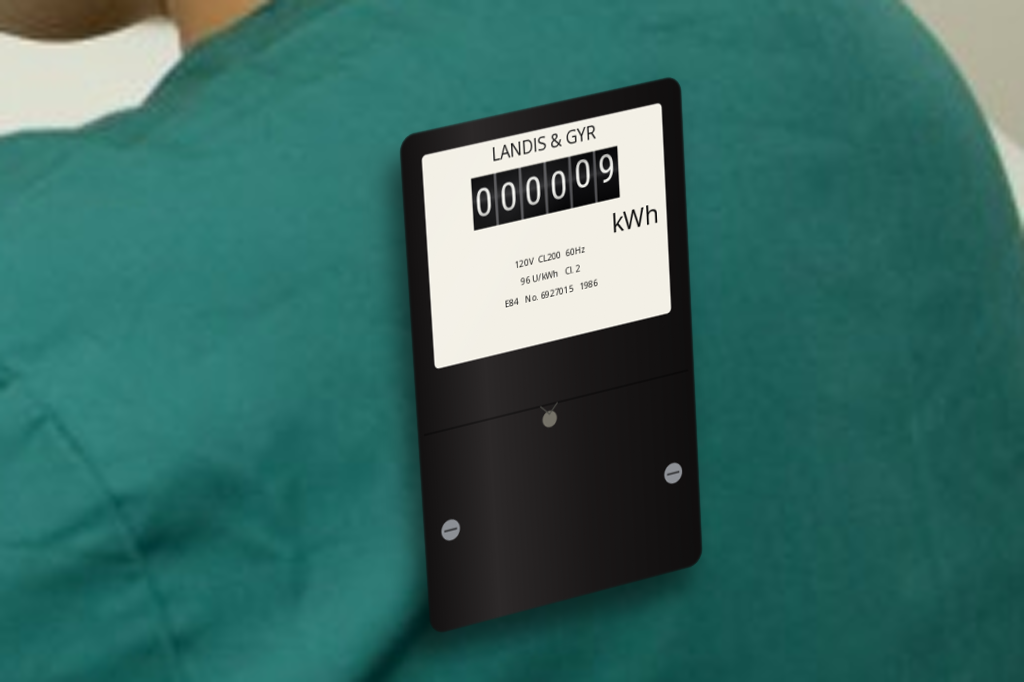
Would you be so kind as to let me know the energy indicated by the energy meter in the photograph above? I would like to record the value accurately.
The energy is 9 kWh
